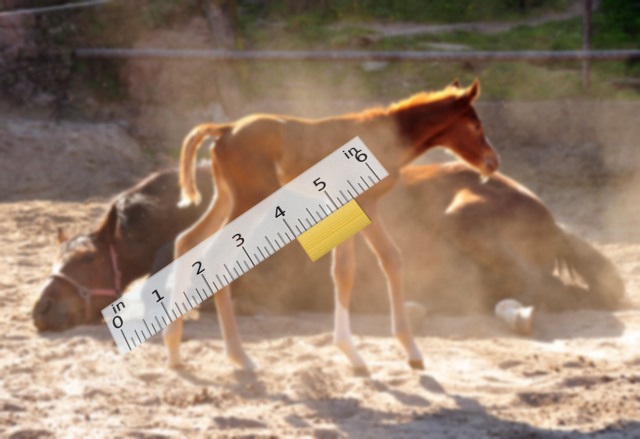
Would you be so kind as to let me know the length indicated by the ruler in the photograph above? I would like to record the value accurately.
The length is 1.375 in
